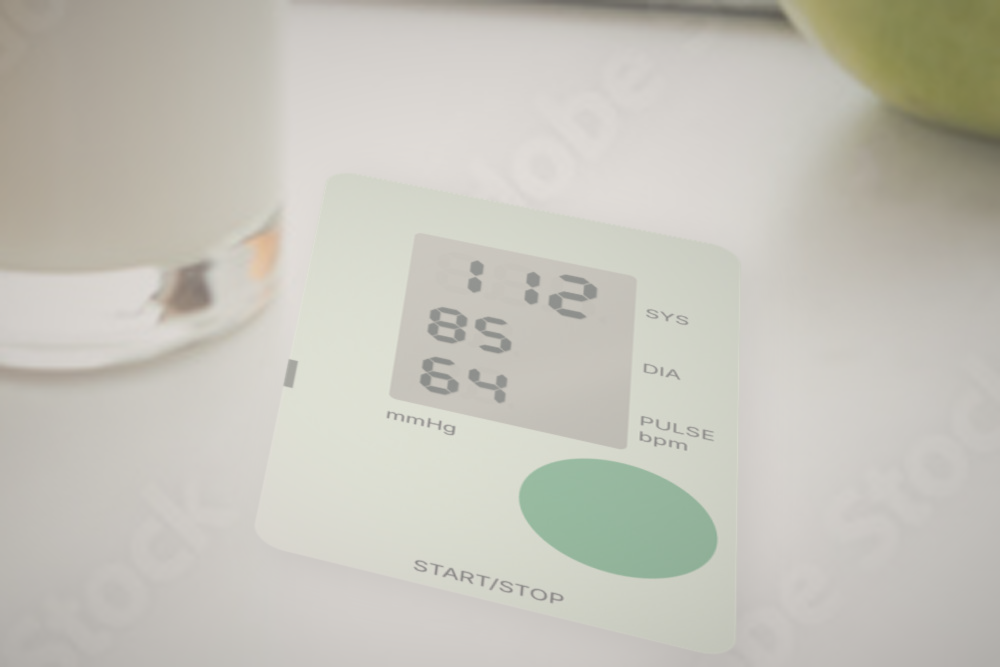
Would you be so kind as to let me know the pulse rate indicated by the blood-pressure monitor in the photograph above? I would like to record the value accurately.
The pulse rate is 64 bpm
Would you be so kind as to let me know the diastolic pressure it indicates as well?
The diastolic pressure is 85 mmHg
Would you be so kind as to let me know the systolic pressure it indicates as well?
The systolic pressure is 112 mmHg
